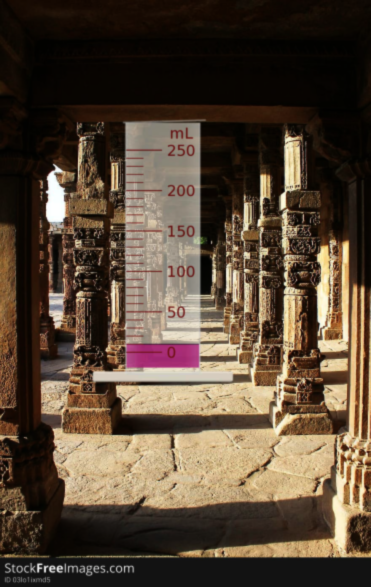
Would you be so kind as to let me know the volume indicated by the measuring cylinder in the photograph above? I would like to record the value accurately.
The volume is 10 mL
